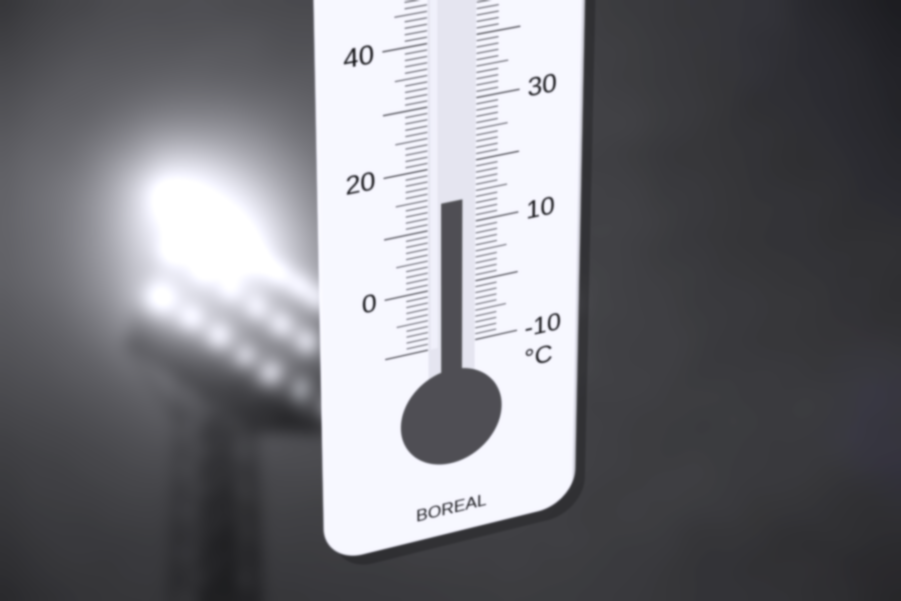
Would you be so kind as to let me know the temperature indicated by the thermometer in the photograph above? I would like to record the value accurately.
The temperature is 14 °C
